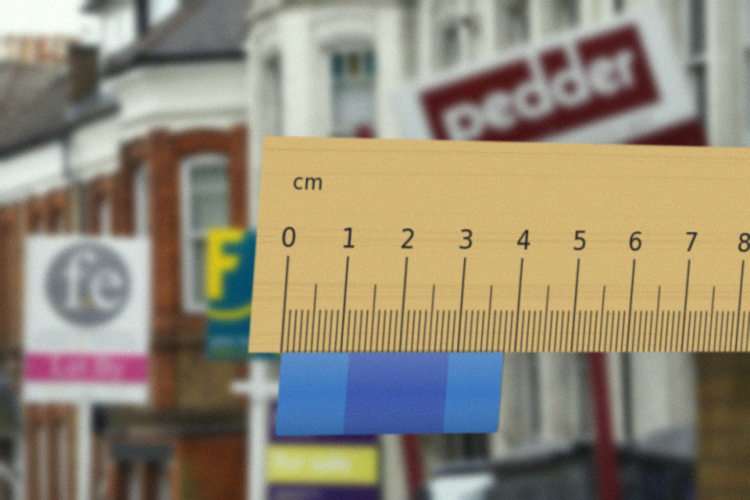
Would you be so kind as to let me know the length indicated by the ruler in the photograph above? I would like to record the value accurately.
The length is 3.8 cm
